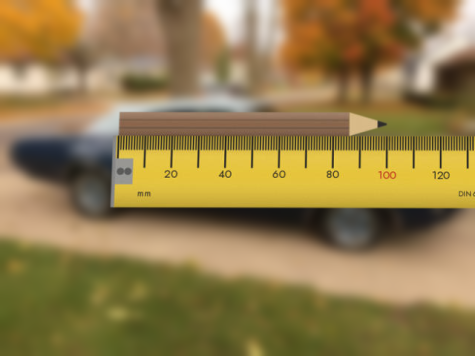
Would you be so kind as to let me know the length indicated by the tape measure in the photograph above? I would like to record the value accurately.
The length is 100 mm
